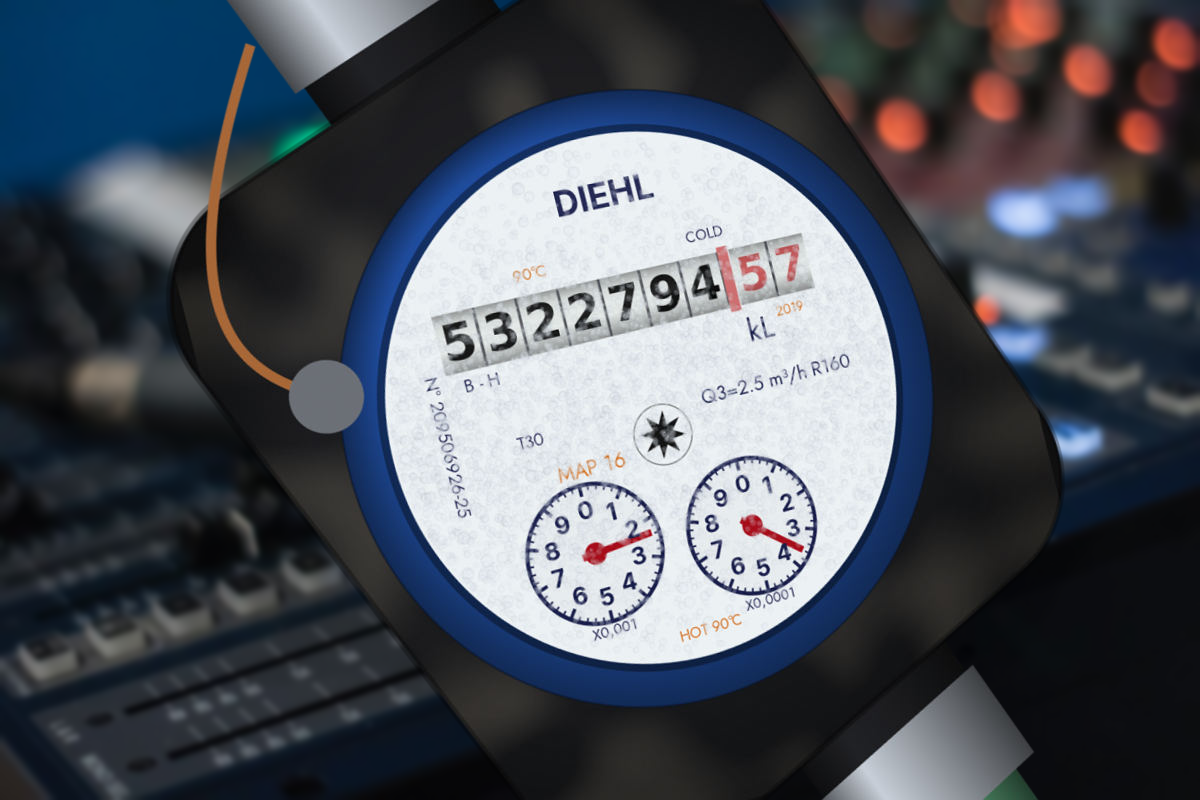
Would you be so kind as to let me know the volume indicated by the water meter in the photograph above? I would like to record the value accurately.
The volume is 5322794.5723 kL
